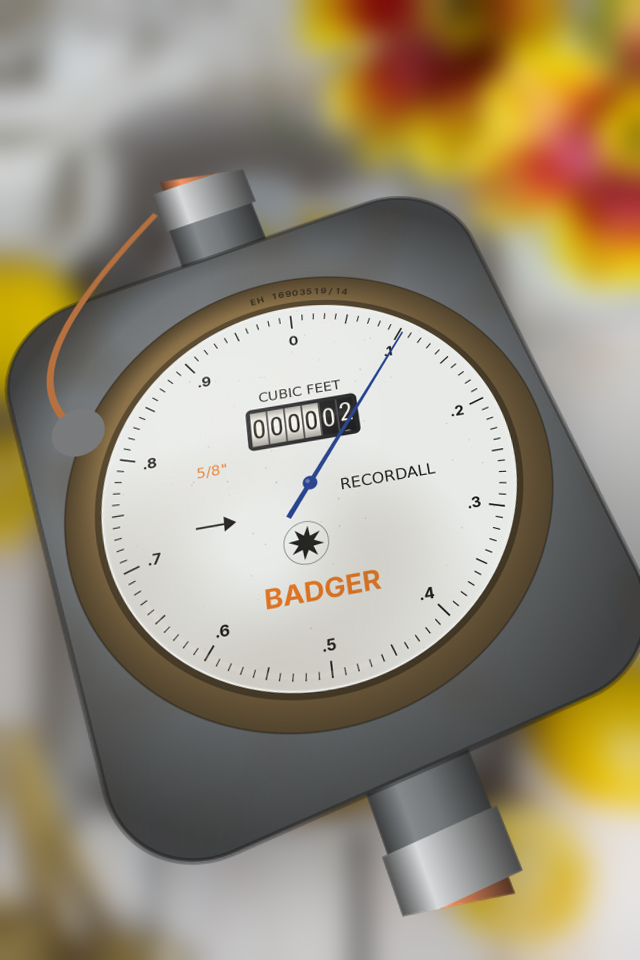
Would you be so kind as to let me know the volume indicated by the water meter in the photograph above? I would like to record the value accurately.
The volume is 2.10 ft³
